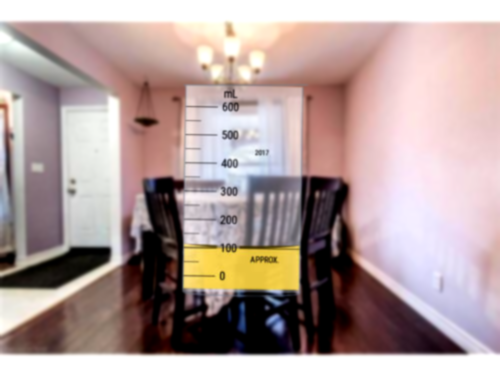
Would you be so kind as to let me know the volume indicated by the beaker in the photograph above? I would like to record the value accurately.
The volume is 100 mL
